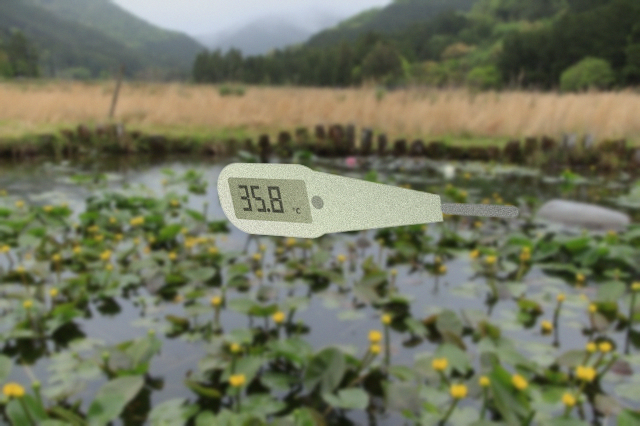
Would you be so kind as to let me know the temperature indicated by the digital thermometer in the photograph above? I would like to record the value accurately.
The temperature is 35.8 °C
